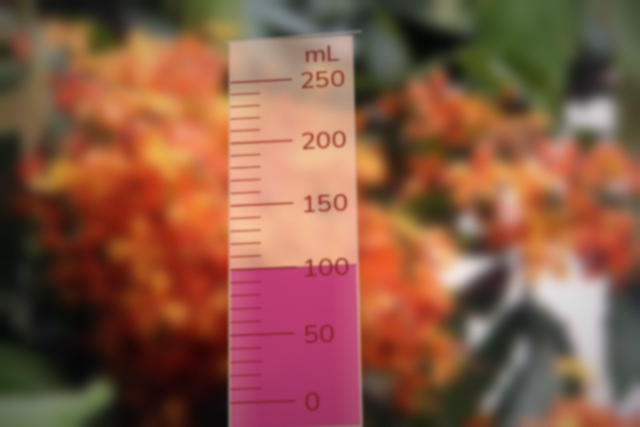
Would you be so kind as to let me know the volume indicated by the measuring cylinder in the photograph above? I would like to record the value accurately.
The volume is 100 mL
